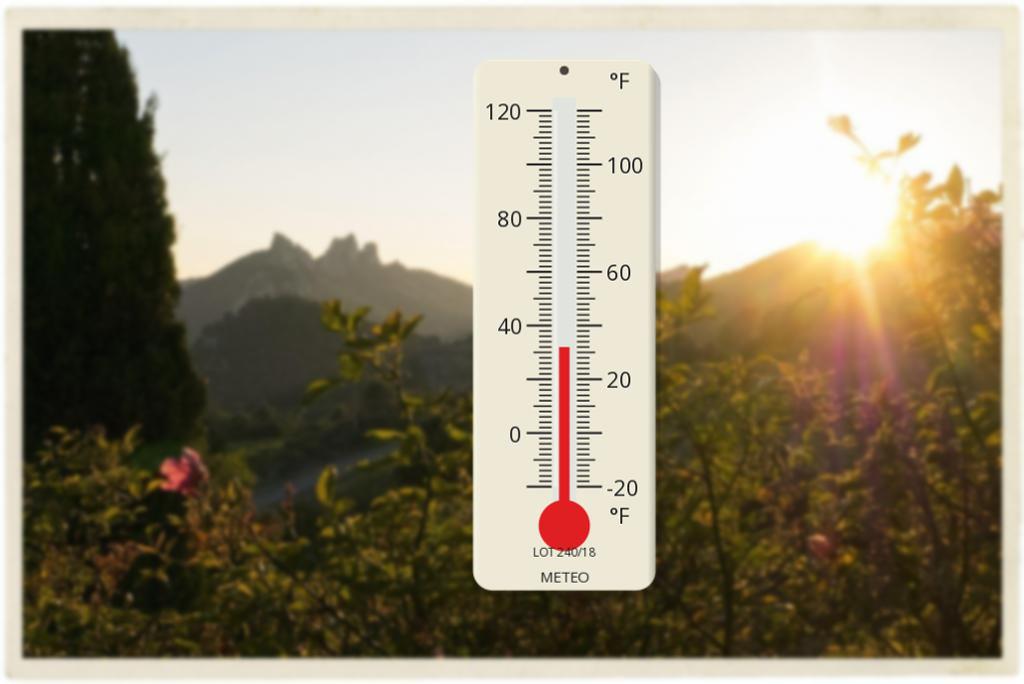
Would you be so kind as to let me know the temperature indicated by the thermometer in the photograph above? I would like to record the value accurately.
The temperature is 32 °F
